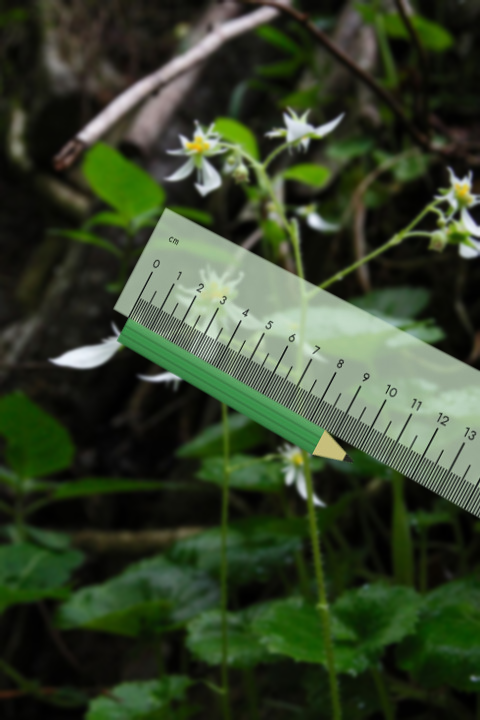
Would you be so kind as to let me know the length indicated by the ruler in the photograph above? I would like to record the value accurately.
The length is 10 cm
